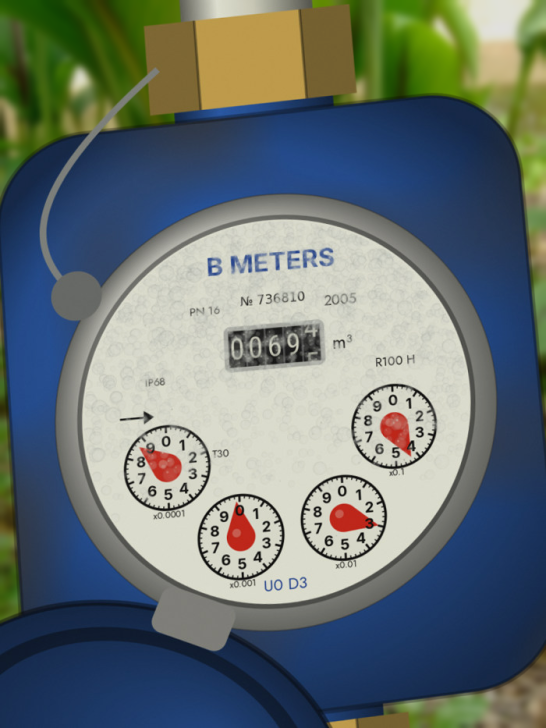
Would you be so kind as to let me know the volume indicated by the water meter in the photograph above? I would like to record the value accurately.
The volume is 694.4298 m³
